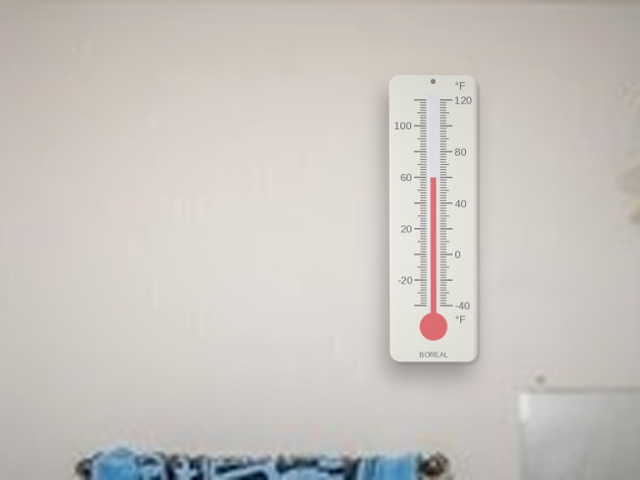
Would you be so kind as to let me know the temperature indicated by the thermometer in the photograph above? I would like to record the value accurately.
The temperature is 60 °F
